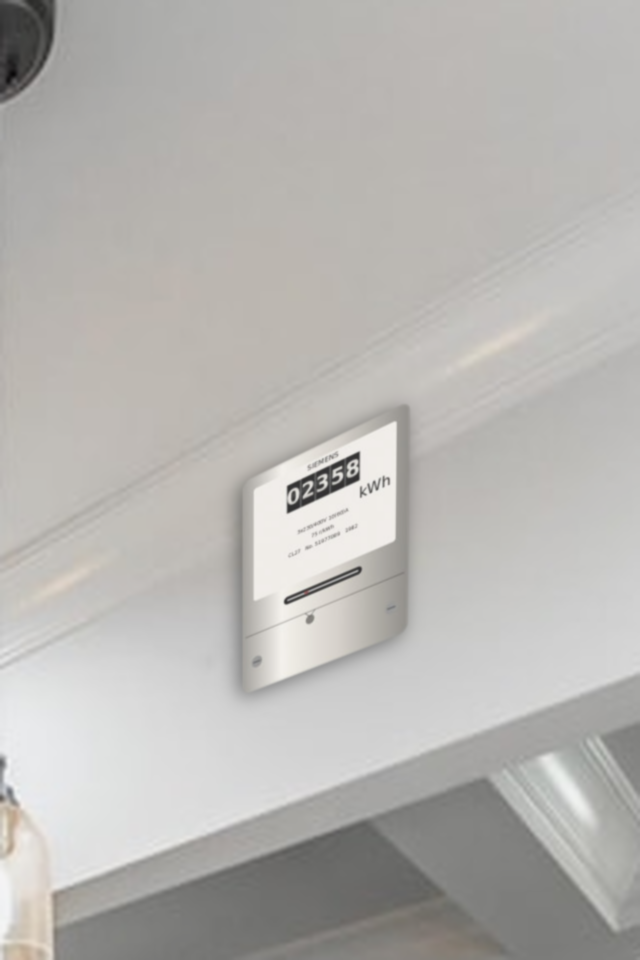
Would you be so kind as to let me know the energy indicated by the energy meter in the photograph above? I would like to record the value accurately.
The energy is 2358 kWh
